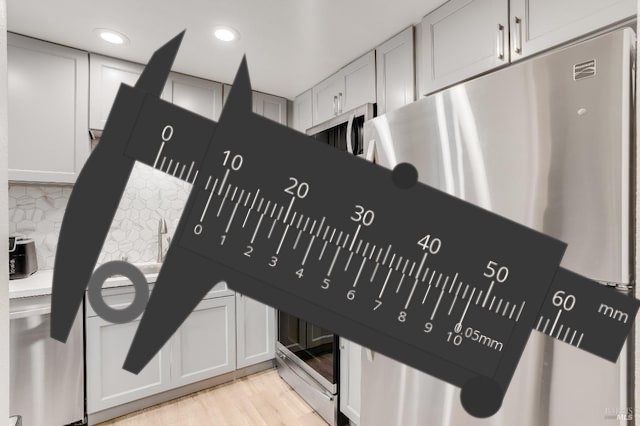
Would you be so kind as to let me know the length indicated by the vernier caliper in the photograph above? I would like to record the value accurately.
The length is 9.0 mm
